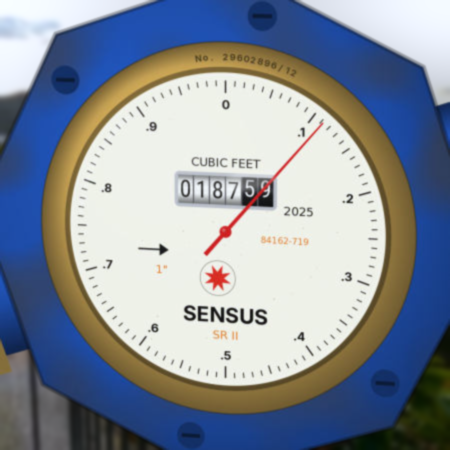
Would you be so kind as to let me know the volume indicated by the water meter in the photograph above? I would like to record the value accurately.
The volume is 18759.11 ft³
